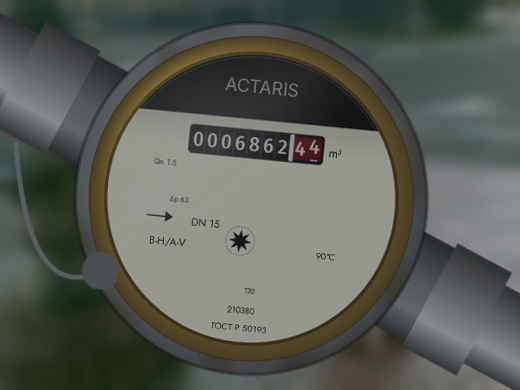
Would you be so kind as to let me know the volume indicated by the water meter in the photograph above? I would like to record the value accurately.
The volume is 6862.44 m³
